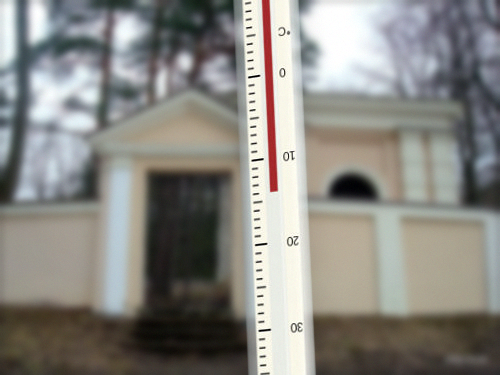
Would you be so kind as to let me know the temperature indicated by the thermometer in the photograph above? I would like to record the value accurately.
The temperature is 14 °C
